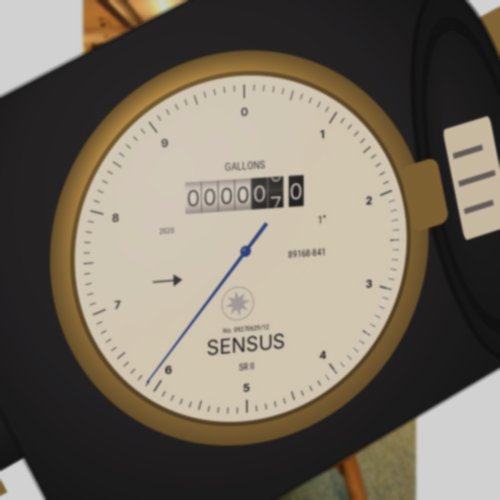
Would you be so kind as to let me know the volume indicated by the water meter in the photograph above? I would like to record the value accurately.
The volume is 66.1 gal
